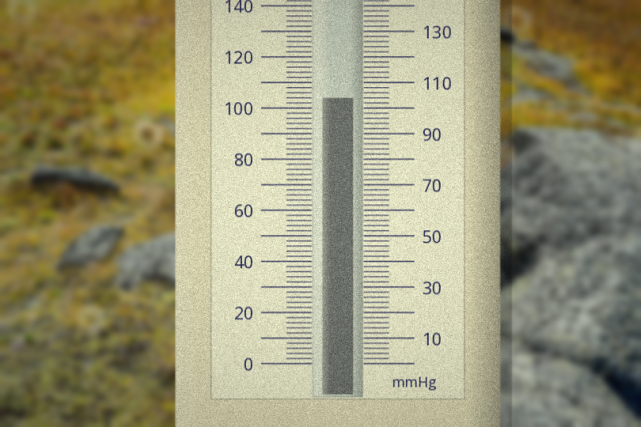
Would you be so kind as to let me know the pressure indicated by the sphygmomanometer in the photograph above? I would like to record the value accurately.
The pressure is 104 mmHg
